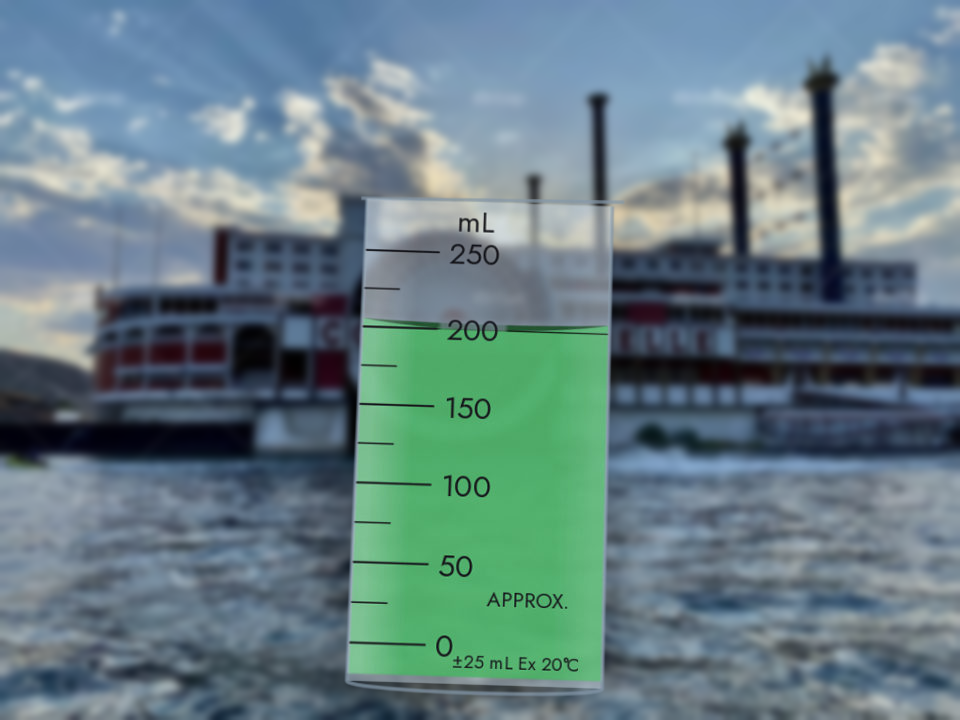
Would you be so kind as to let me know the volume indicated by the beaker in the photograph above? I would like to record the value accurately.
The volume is 200 mL
